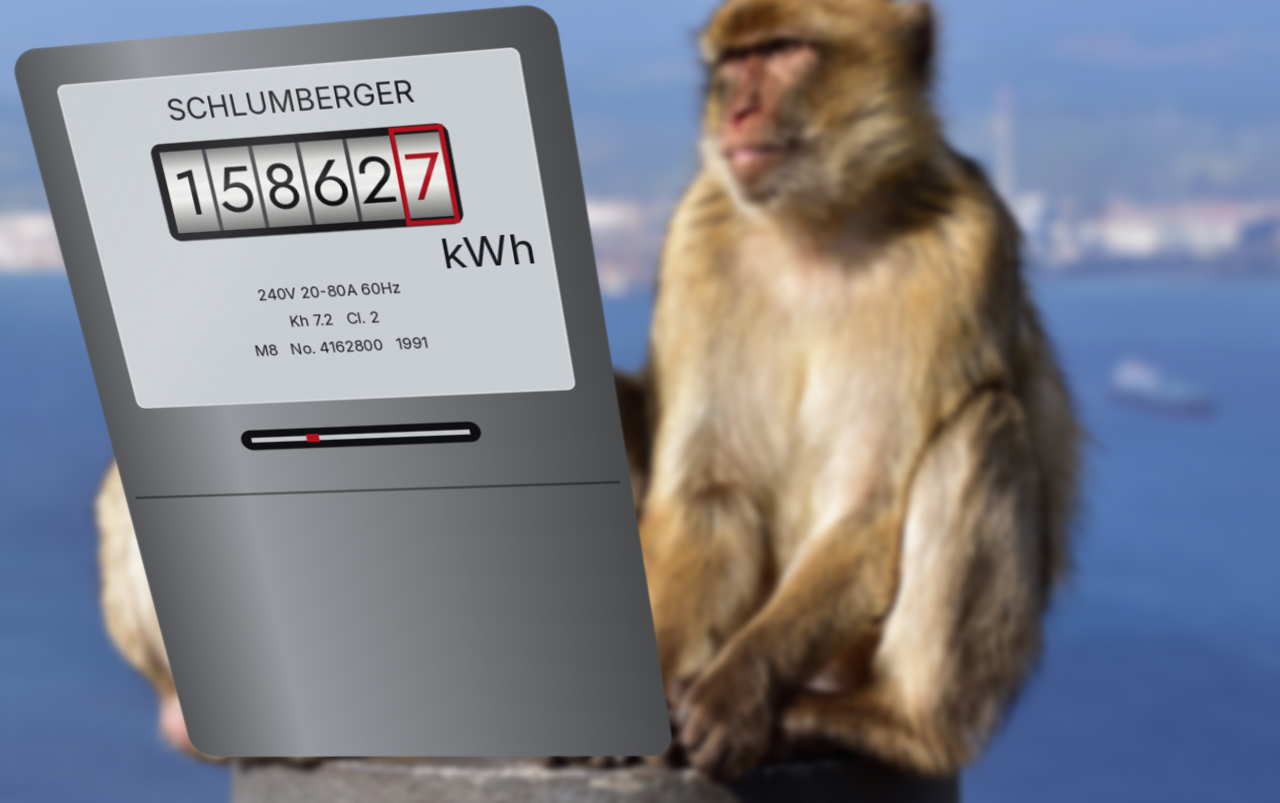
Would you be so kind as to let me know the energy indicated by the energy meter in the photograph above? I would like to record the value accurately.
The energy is 15862.7 kWh
